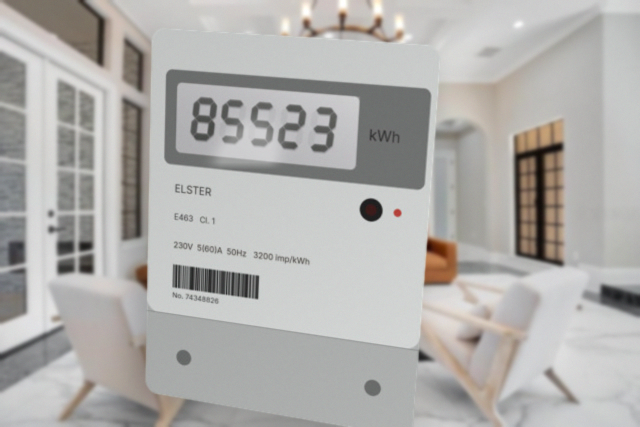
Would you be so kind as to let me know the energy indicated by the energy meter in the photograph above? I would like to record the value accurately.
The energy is 85523 kWh
